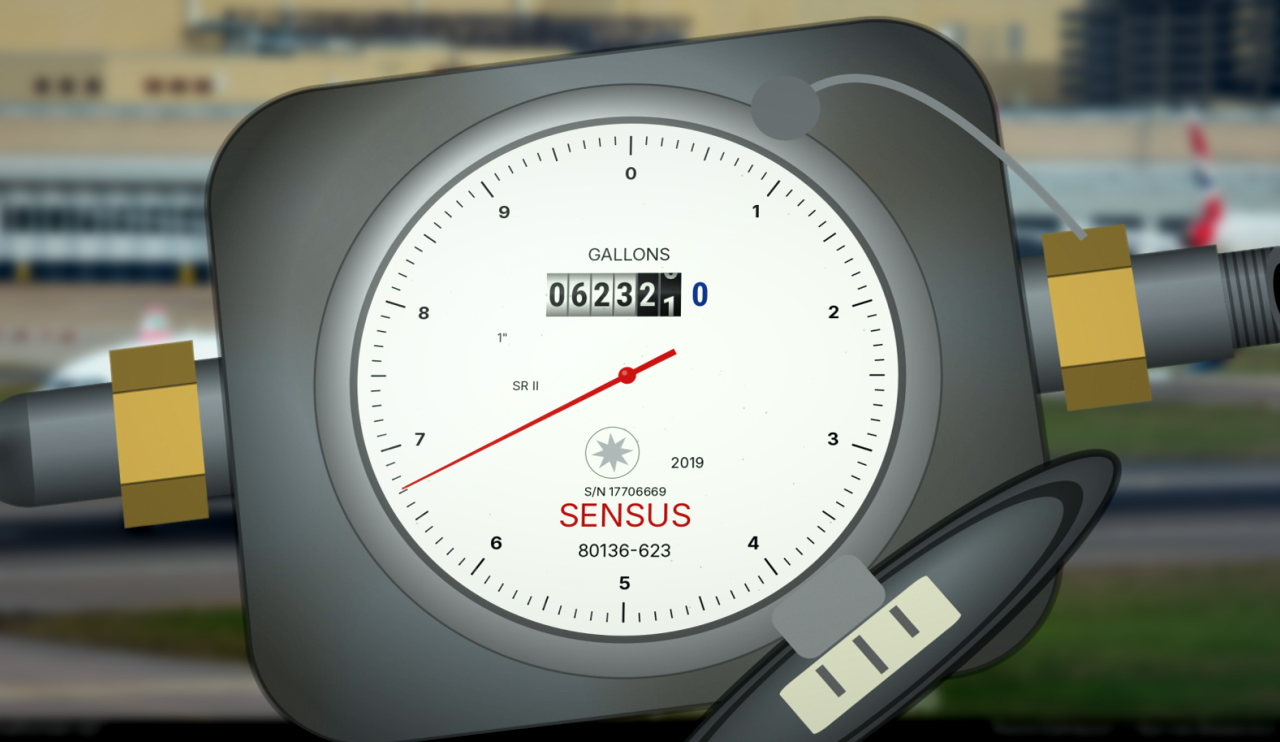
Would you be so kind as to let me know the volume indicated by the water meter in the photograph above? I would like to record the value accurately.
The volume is 623206.7 gal
